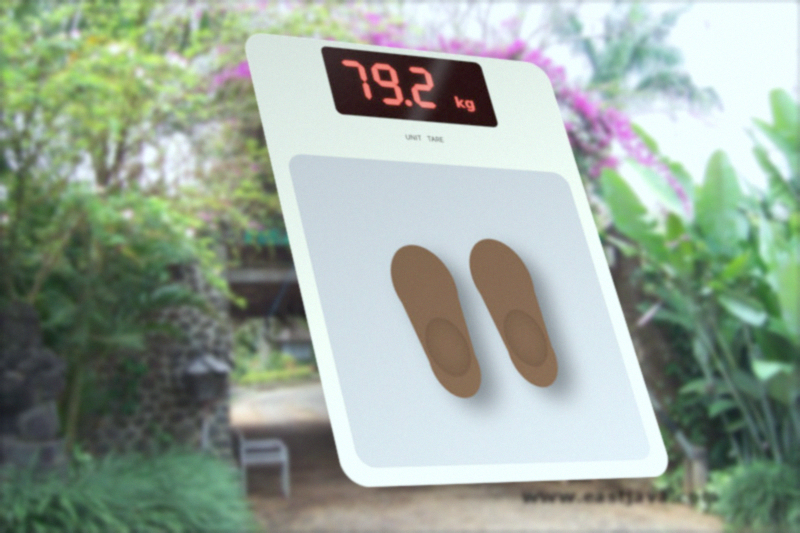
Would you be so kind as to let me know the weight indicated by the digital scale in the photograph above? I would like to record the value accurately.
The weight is 79.2 kg
